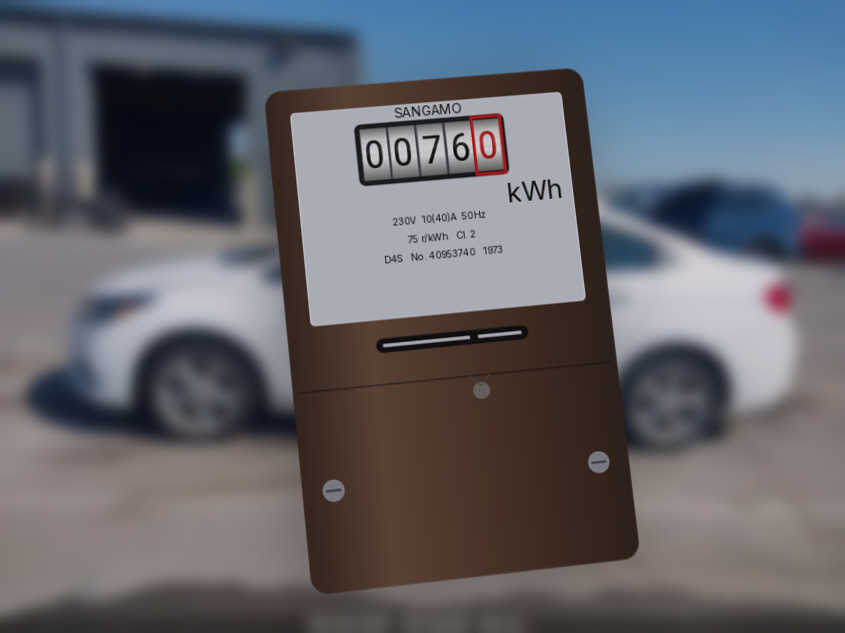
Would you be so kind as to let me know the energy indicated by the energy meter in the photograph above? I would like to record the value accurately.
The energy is 76.0 kWh
